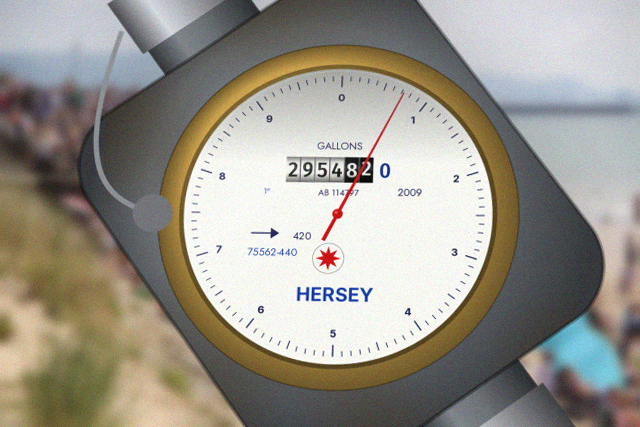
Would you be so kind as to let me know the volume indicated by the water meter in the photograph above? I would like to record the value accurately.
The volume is 2954820.7 gal
